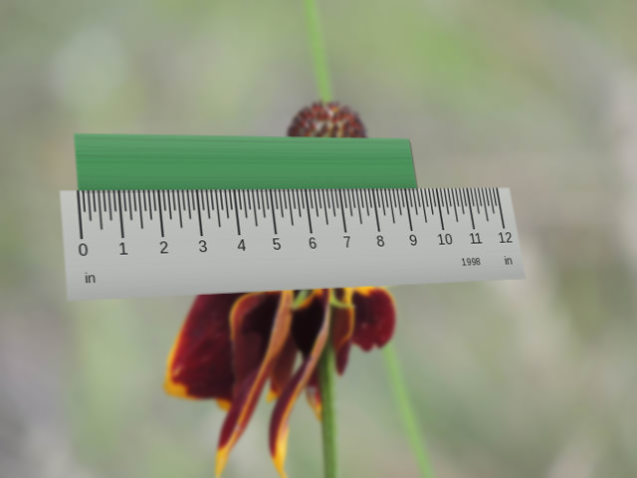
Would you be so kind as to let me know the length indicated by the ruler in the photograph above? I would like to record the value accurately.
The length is 9.375 in
